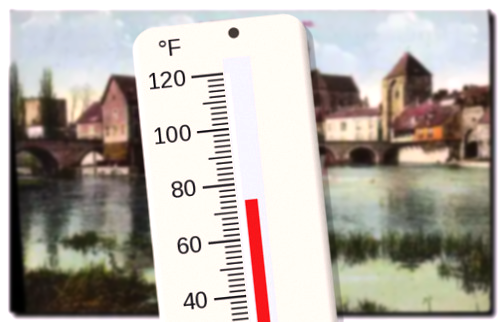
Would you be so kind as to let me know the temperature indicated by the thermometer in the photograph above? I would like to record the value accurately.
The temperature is 74 °F
